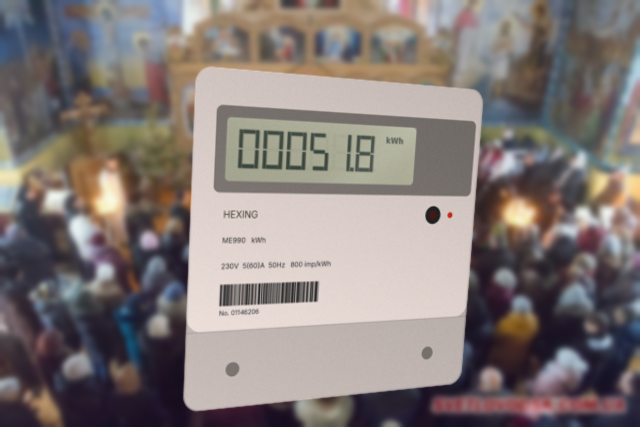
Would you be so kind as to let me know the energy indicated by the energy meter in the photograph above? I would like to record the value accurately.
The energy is 51.8 kWh
